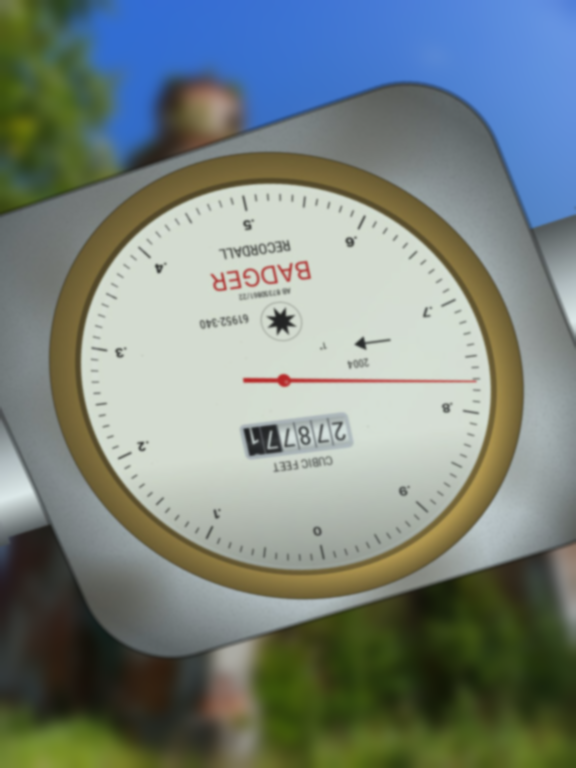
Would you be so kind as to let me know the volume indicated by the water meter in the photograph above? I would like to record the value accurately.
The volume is 278770.77 ft³
